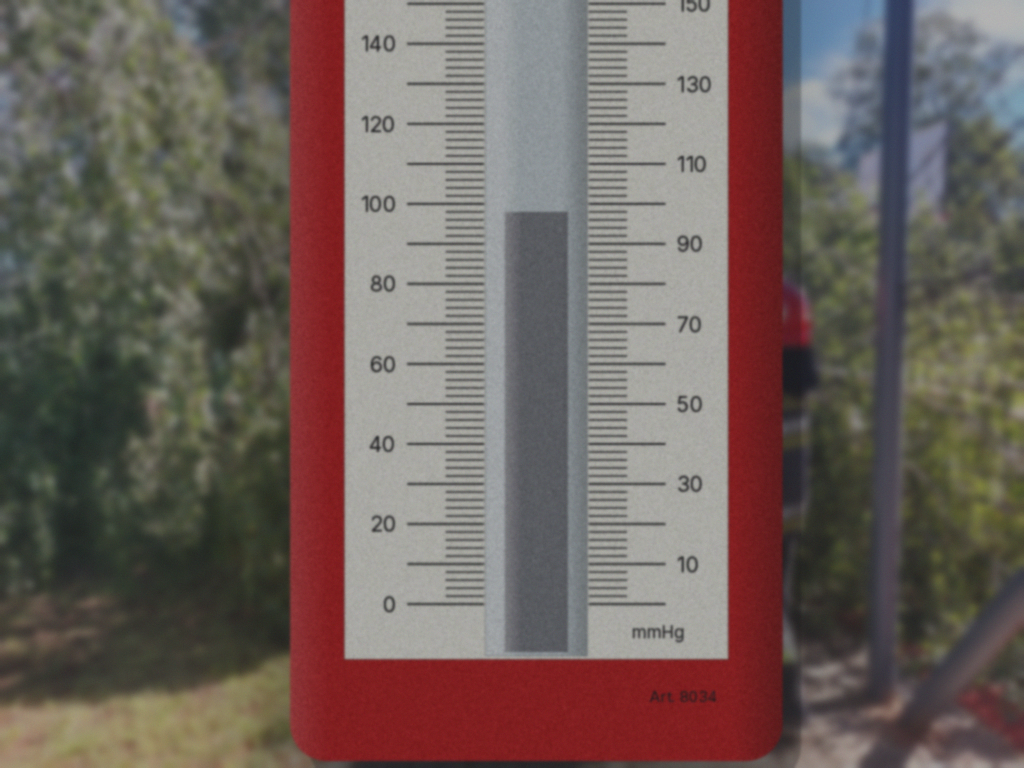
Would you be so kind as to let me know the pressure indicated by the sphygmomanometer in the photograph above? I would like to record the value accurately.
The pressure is 98 mmHg
